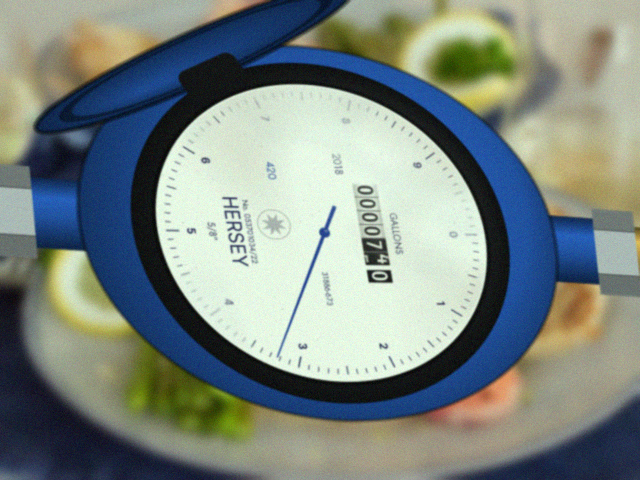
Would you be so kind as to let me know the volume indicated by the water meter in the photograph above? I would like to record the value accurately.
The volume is 743.2 gal
